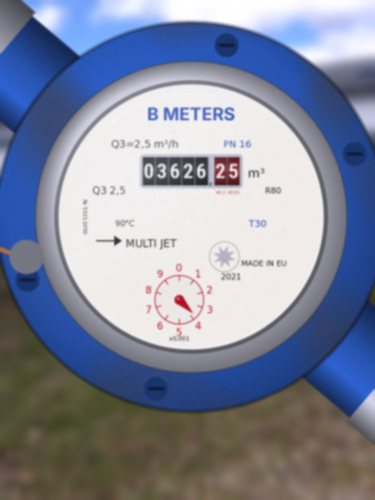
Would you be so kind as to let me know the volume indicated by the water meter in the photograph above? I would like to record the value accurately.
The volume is 3626.253 m³
